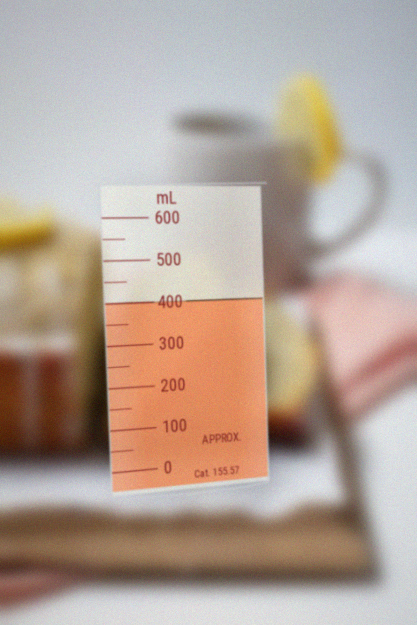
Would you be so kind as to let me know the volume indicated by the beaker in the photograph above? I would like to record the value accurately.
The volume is 400 mL
